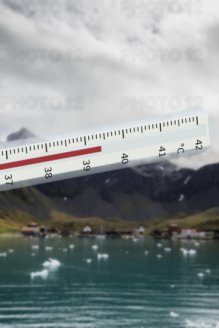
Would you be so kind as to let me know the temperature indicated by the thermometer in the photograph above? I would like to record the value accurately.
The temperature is 39.4 °C
